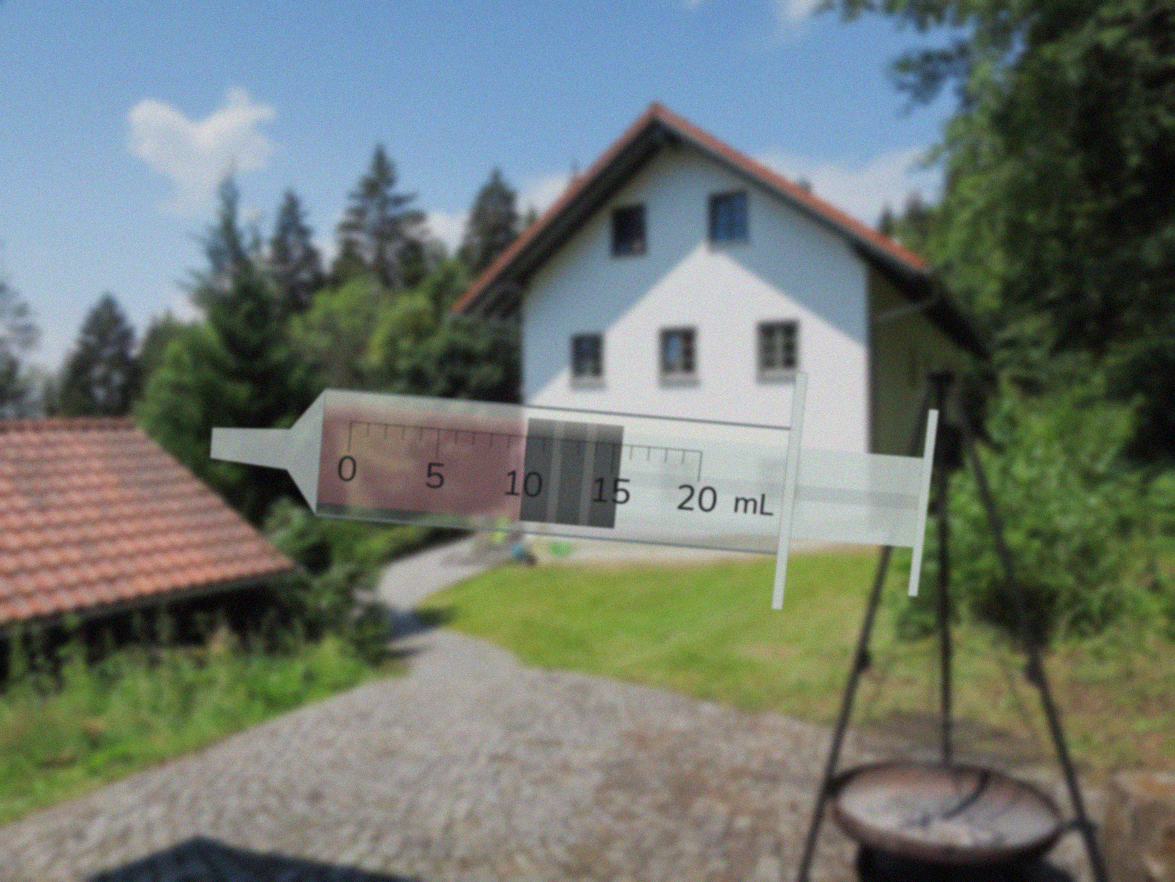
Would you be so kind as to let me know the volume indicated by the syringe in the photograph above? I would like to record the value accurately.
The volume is 10 mL
